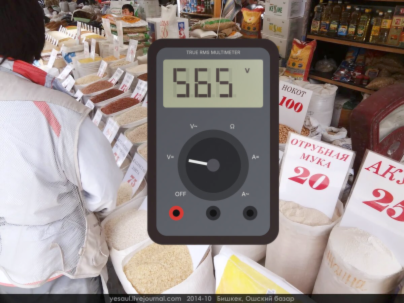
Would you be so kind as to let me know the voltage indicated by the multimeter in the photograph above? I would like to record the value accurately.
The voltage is 565 V
